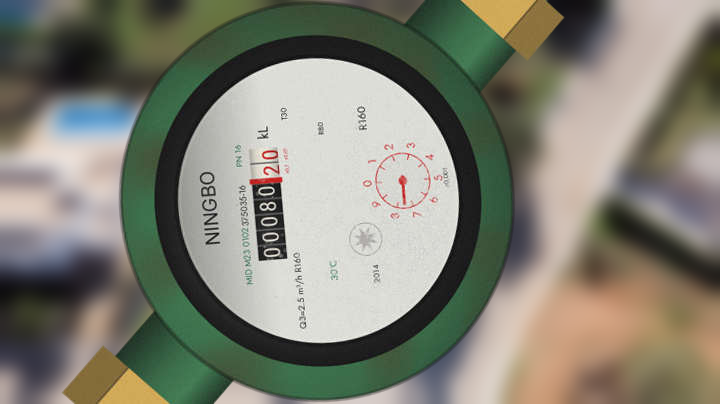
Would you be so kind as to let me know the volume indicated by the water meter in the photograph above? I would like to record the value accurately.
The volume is 80.197 kL
